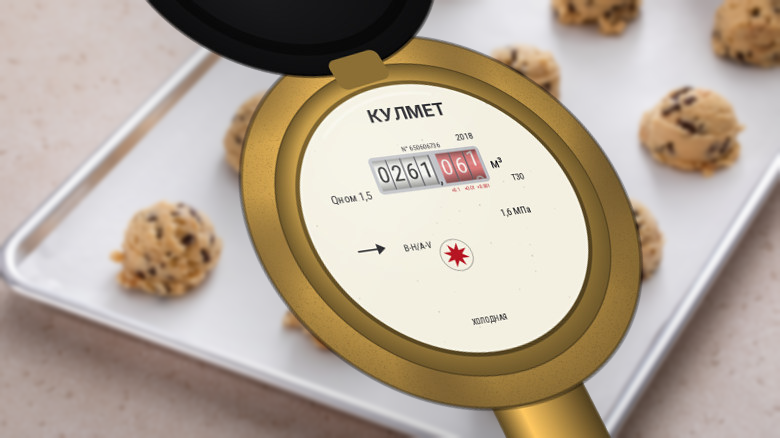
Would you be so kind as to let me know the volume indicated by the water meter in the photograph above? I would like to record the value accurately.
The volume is 261.061 m³
